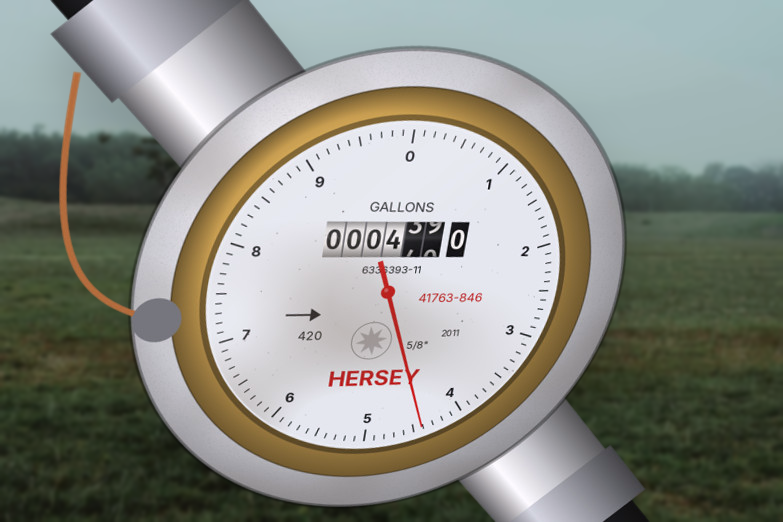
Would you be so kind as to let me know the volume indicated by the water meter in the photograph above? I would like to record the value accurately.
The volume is 4394.4 gal
